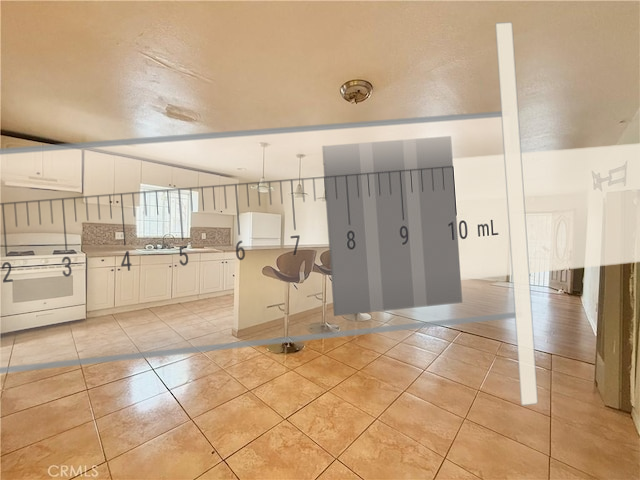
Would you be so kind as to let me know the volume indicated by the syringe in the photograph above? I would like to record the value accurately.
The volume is 7.6 mL
